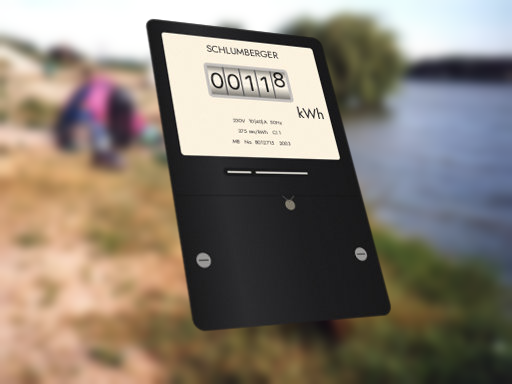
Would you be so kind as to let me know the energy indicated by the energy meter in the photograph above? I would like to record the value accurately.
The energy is 118 kWh
